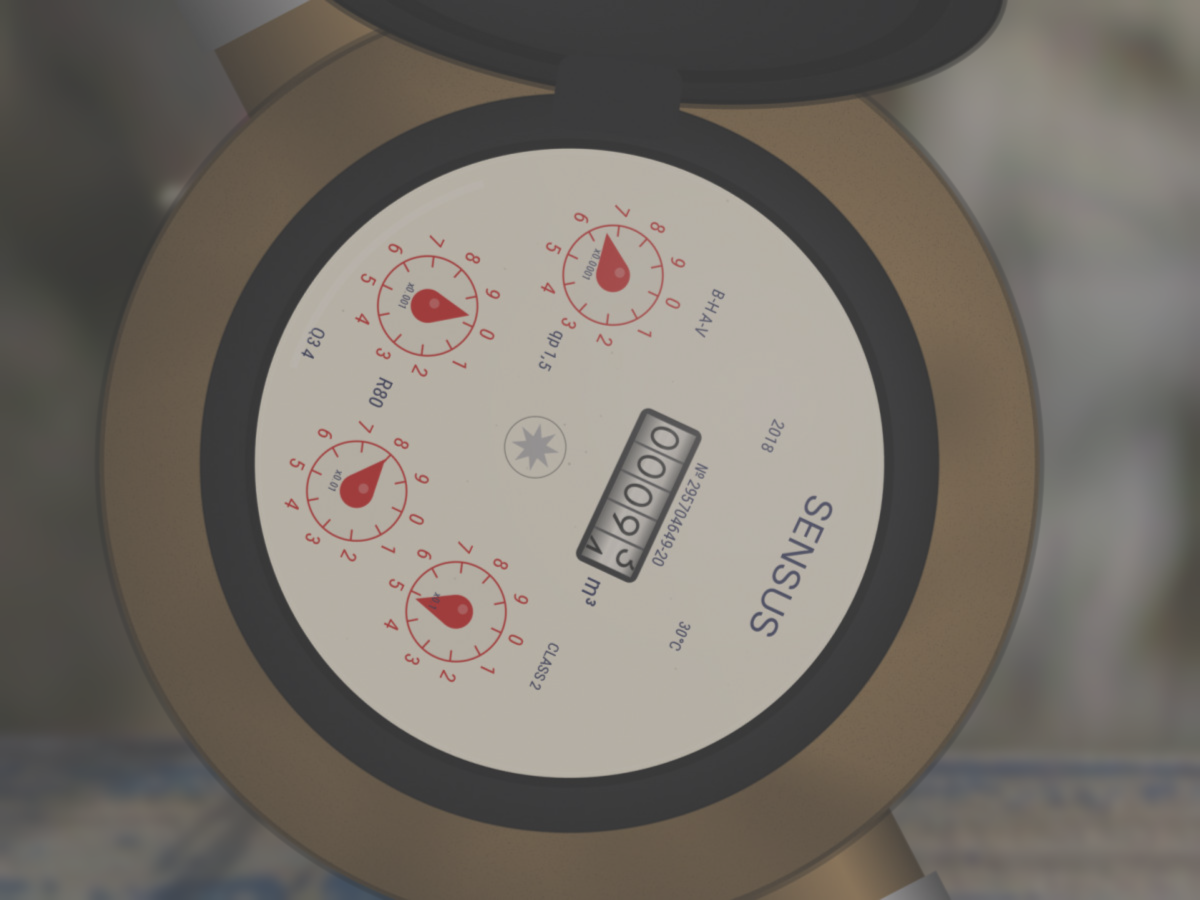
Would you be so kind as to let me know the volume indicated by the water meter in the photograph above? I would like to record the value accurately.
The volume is 93.4796 m³
